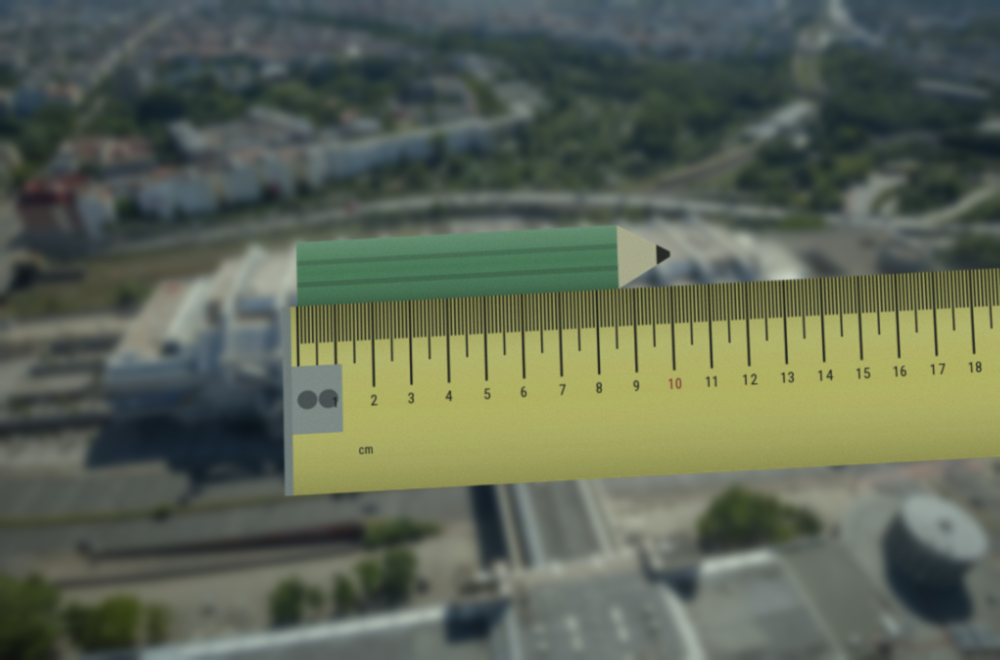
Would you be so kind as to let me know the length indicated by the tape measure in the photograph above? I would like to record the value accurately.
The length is 10 cm
